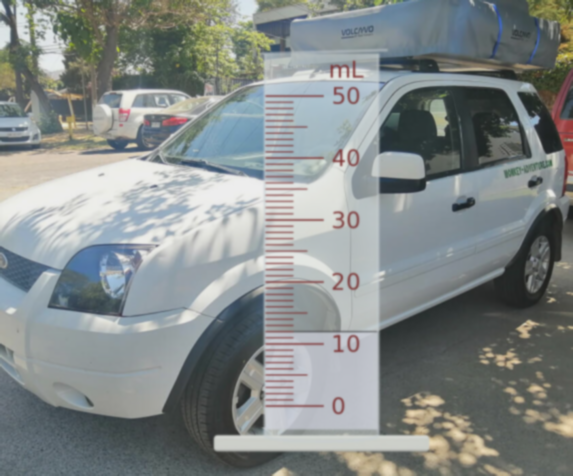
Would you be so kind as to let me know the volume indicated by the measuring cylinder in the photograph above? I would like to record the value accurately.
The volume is 12 mL
